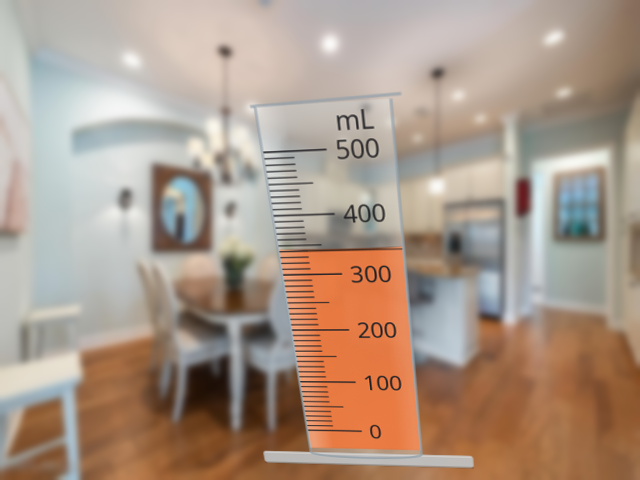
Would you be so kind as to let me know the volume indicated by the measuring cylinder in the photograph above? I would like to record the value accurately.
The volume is 340 mL
